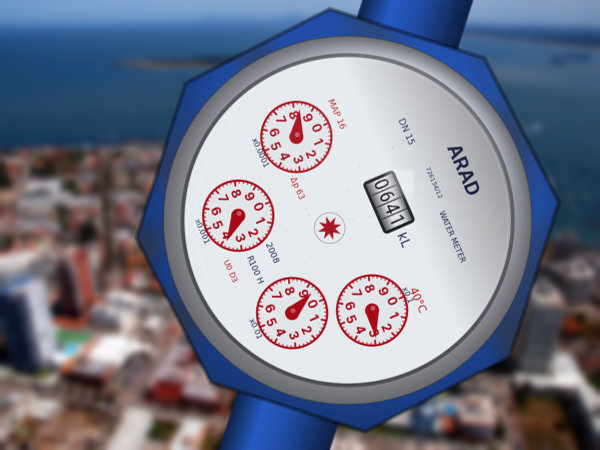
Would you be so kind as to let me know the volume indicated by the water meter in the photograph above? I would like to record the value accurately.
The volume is 641.2938 kL
